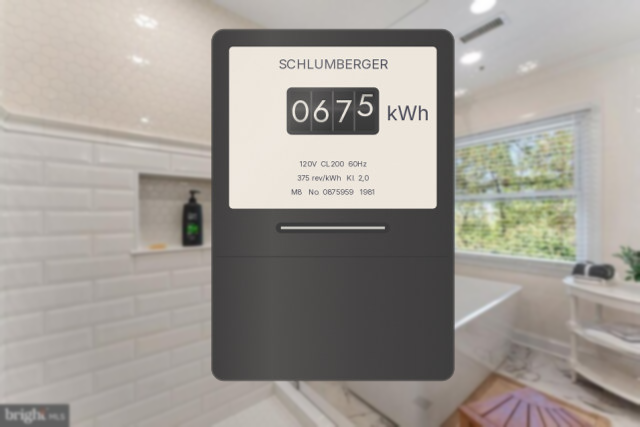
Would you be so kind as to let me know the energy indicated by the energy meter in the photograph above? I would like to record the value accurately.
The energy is 675 kWh
